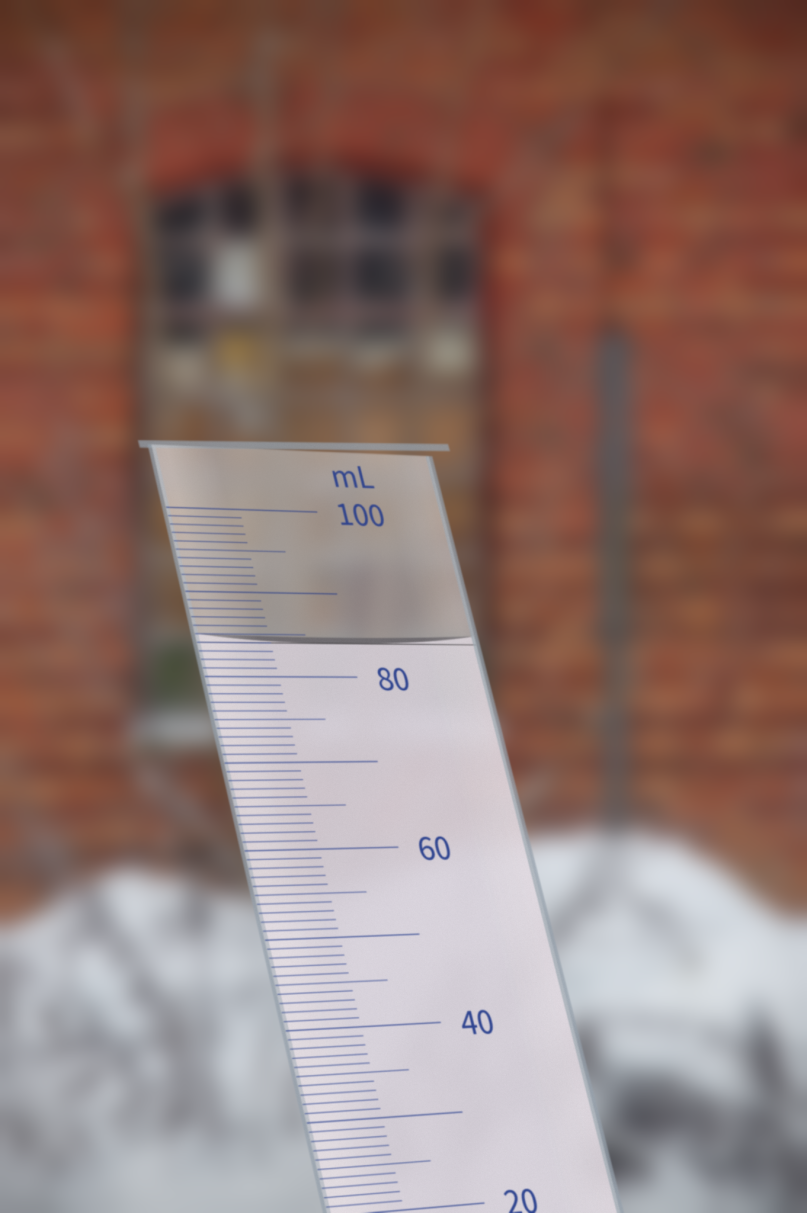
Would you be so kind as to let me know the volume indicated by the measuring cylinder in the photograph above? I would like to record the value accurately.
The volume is 84 mL
